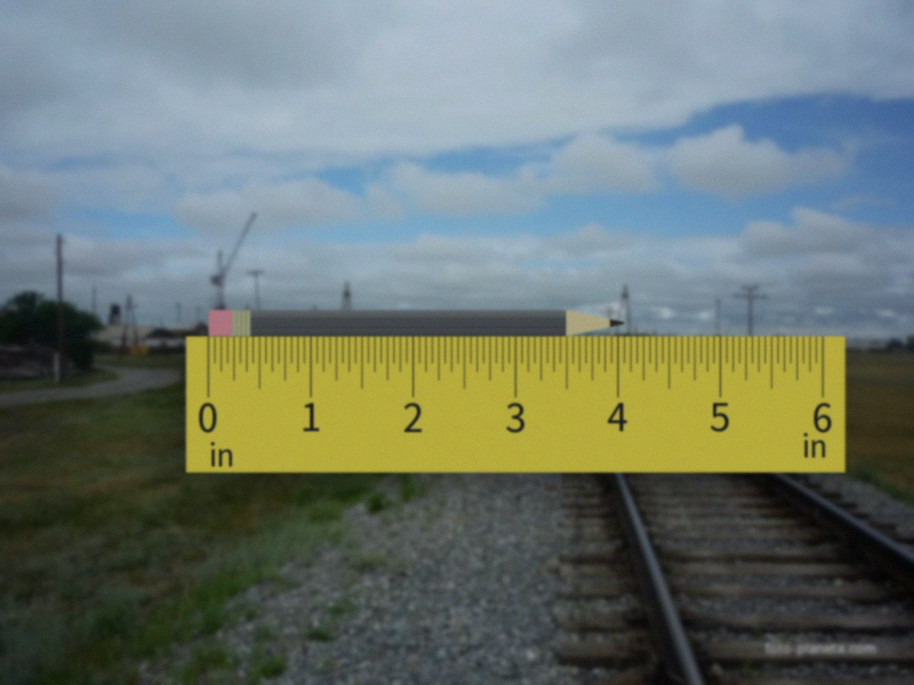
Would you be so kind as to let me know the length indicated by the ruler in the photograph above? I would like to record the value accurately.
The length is 4.0625 in
